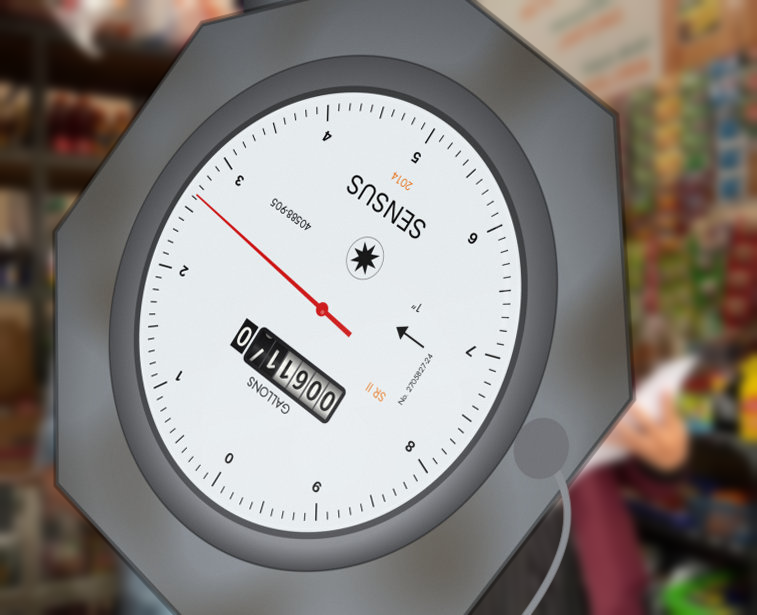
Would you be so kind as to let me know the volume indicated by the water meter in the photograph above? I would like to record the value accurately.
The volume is 61172.6 gal
